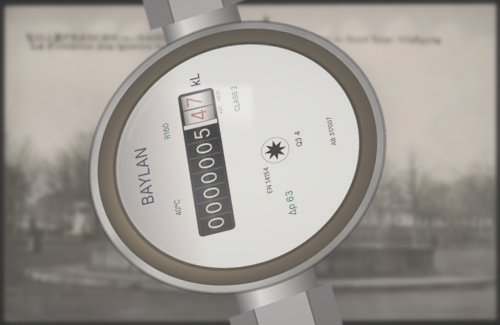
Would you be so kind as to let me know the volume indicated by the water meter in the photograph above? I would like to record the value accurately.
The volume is 5.47 kL
